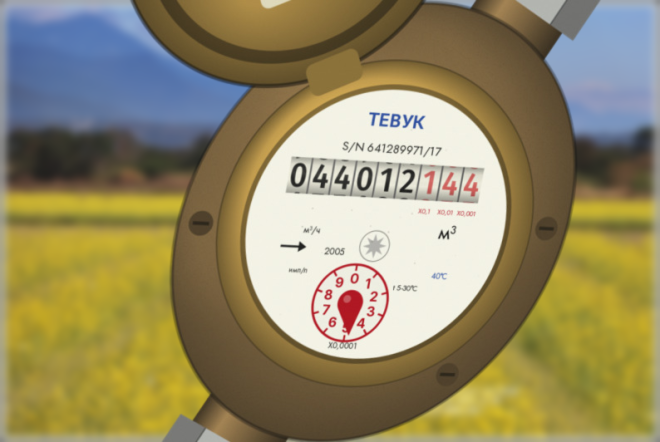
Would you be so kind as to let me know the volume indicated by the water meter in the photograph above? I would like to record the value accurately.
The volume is 44012.1444 m³
